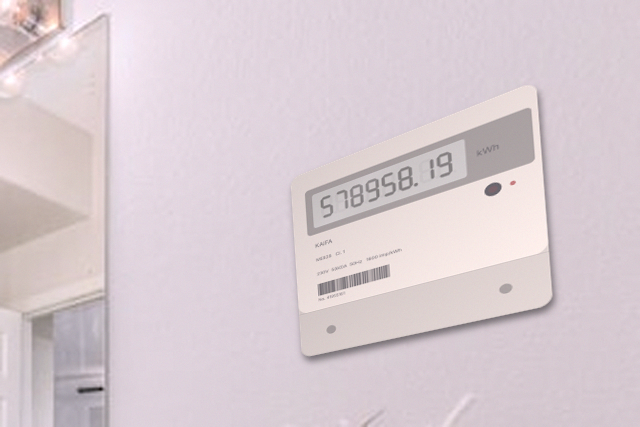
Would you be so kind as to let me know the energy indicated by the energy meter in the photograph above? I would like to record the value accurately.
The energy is 578958.19 kWh
